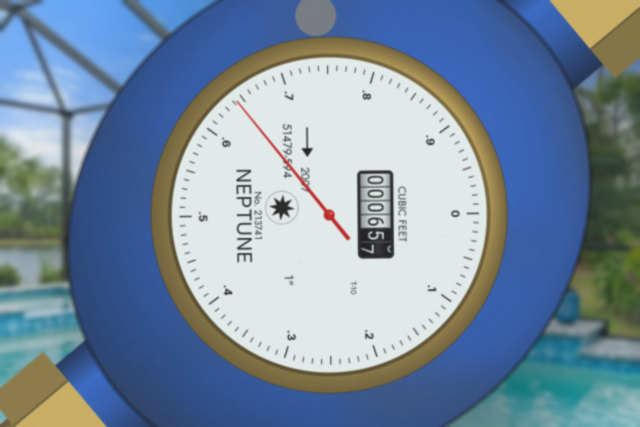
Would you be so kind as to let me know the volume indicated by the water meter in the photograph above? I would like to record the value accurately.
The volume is 656.64 ft³
